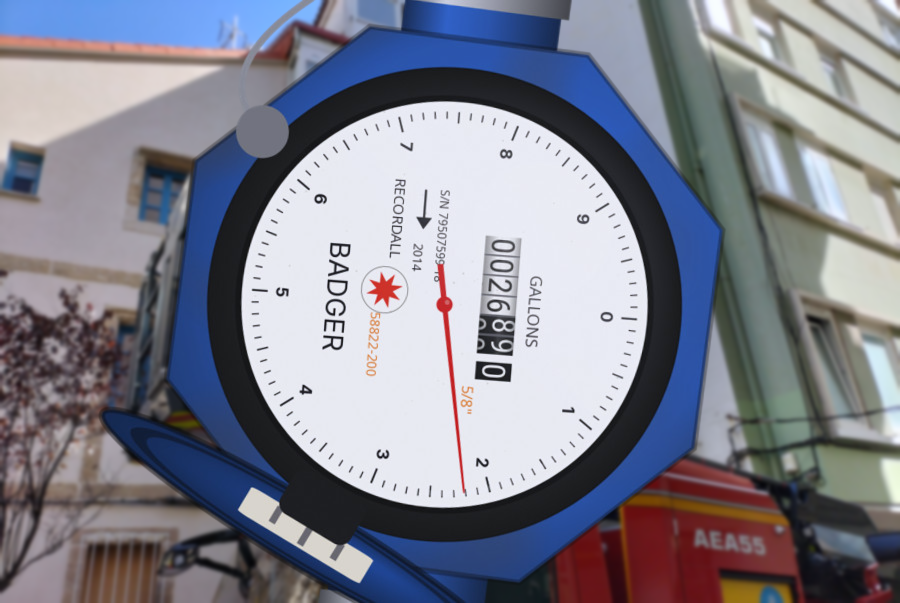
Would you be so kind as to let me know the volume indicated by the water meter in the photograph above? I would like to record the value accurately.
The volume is 26892.2 gal
